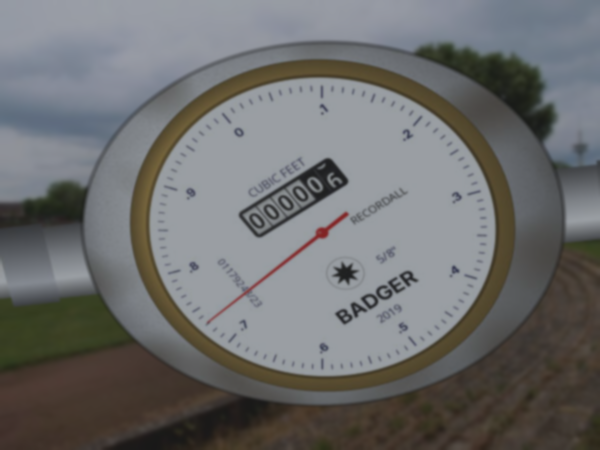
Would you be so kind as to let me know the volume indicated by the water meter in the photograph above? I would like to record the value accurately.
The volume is 5.73 ft³
